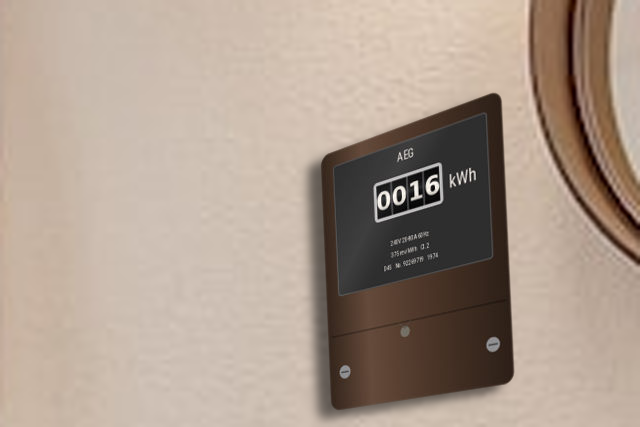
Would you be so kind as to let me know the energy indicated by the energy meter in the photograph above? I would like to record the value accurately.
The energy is 16 kWh
